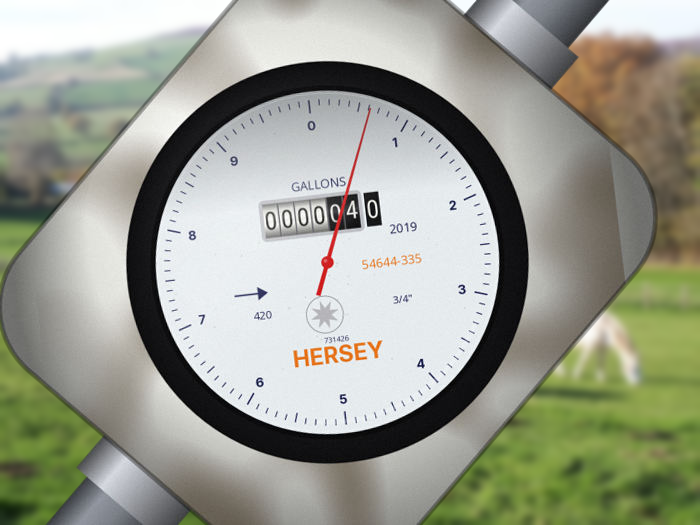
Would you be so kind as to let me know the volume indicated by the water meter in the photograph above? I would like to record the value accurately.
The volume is 40.6 gal
